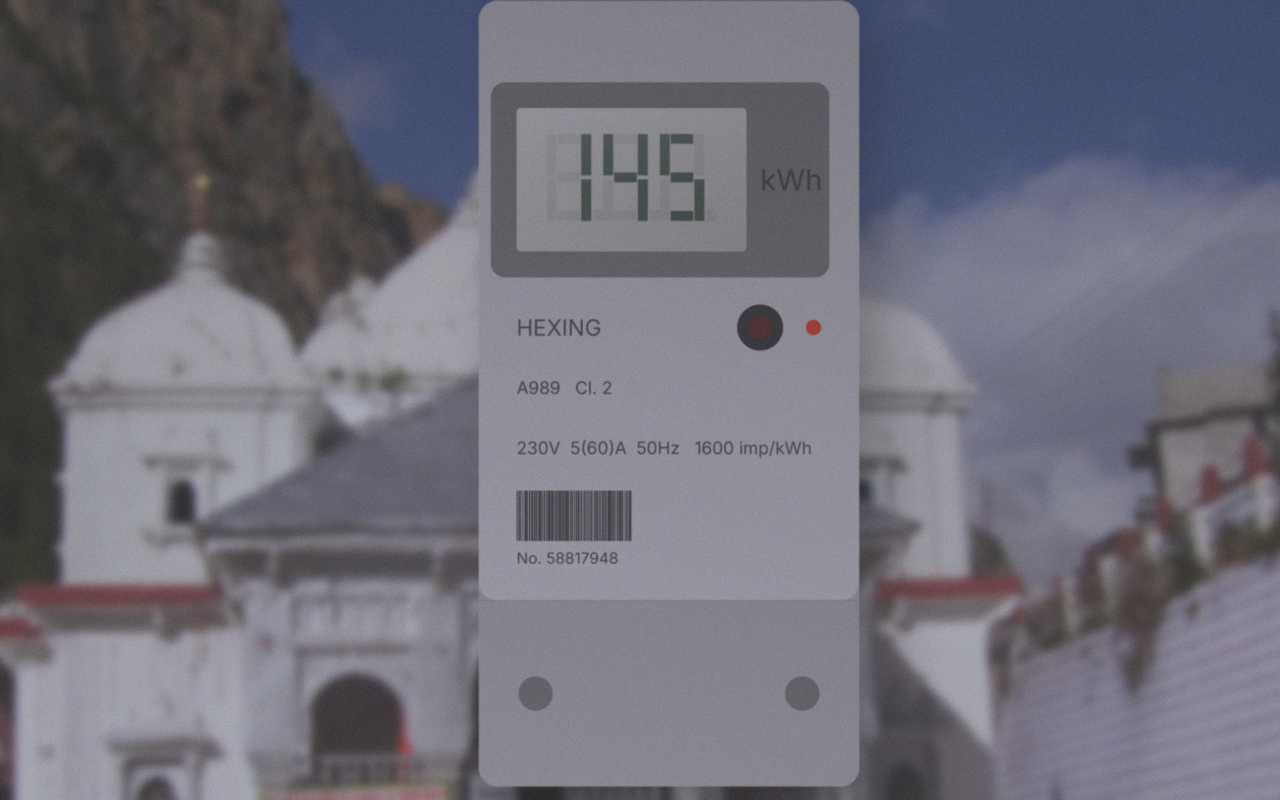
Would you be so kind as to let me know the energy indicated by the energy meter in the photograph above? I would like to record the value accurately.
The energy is 145 kWh
